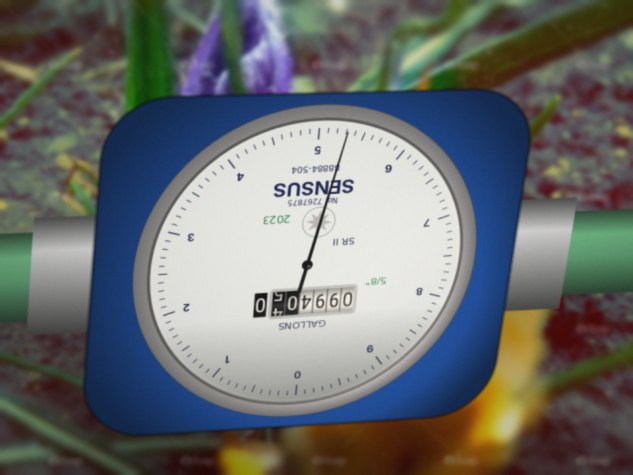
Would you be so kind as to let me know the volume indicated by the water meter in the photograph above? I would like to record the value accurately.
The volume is 994045.3 gal
